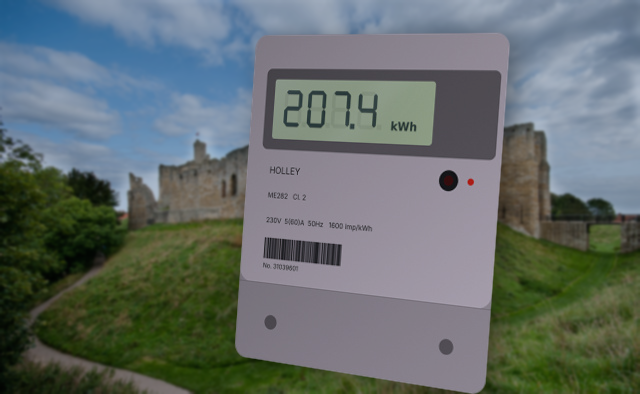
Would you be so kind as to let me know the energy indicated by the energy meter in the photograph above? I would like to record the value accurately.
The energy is 207.4 kWh
